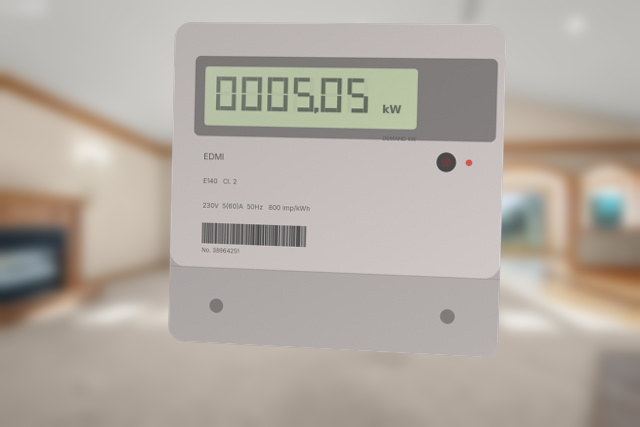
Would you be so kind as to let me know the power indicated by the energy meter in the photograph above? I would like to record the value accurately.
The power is 5.05 kW
